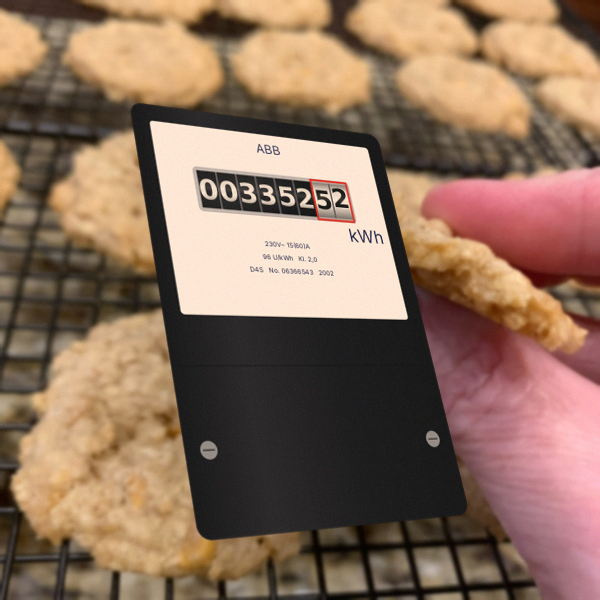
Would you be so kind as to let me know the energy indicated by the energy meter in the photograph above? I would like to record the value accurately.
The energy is 3352.52 kWh
